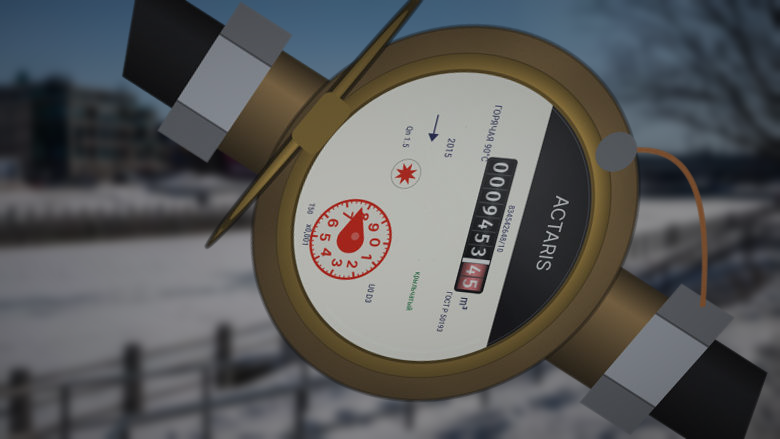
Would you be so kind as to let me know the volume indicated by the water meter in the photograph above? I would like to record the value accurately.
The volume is 9453.457 m³
